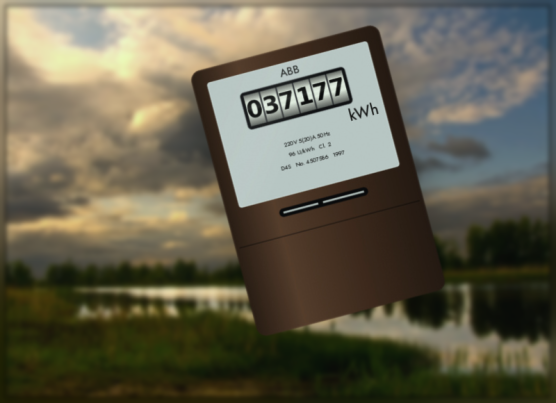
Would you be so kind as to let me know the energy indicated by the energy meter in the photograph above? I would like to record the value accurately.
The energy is 37177 kWh
